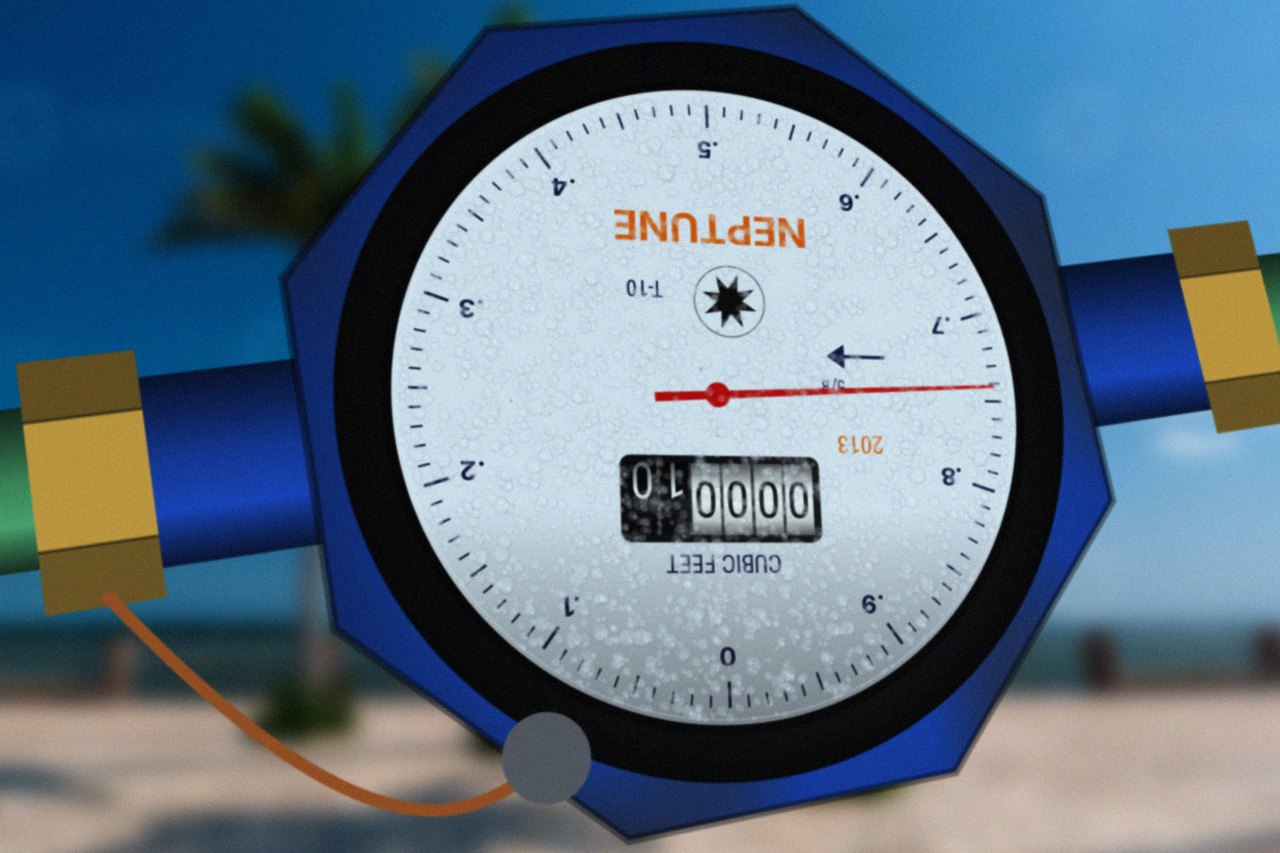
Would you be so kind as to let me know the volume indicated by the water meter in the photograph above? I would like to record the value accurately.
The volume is 9.74 ft³
